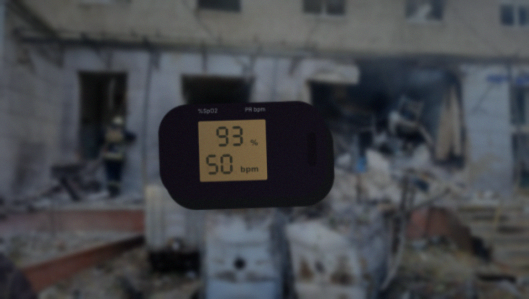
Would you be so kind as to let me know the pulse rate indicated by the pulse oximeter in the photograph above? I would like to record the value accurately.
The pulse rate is 50 bpm
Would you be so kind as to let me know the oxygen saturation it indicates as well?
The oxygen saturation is 93 %
